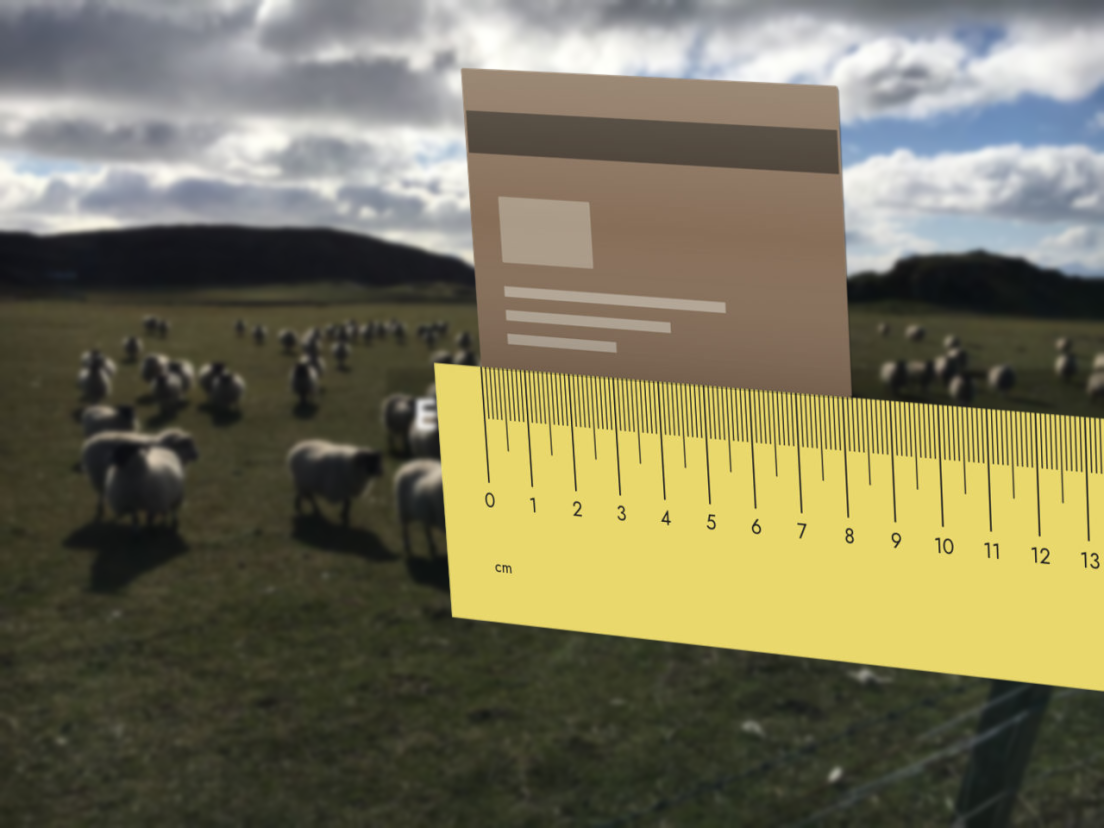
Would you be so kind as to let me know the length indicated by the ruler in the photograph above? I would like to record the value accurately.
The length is 8.2 cm
